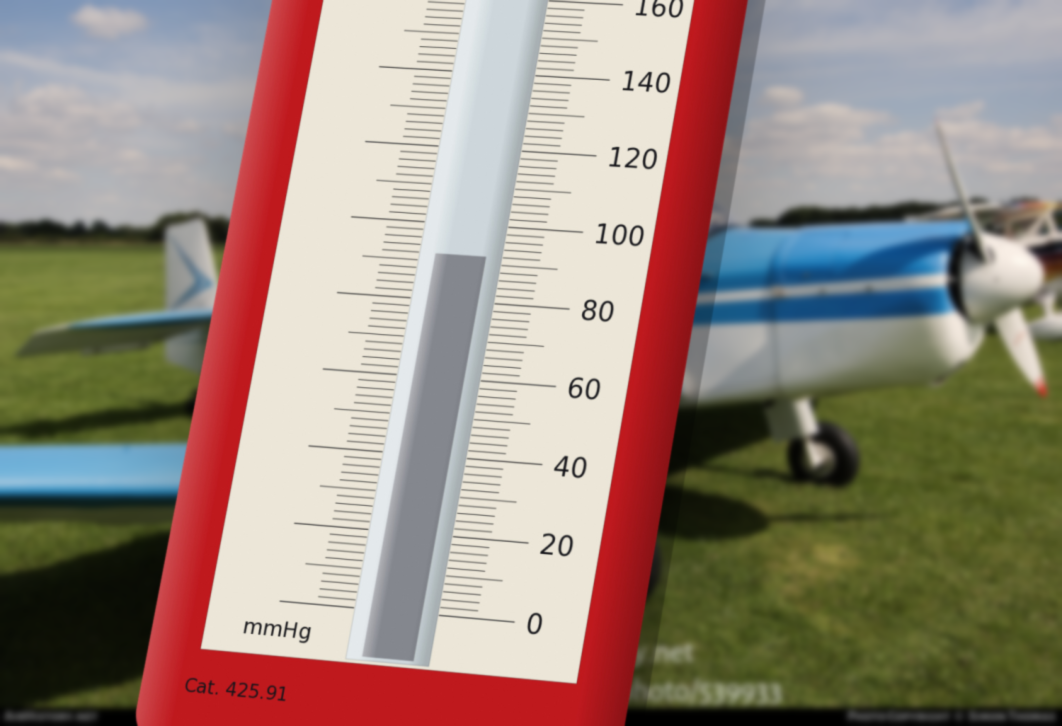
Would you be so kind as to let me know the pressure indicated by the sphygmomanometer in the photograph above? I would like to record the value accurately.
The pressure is 92 mmHg
